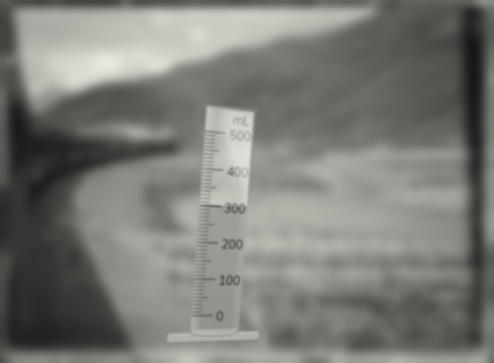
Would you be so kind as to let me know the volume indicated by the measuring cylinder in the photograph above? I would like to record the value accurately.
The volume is 300 mL
